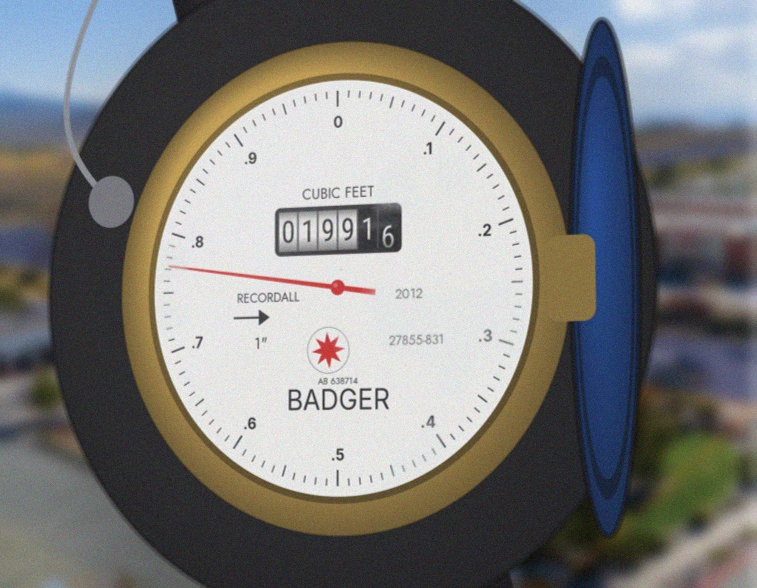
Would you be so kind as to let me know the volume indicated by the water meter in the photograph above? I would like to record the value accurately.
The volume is 19915.77 ft³
